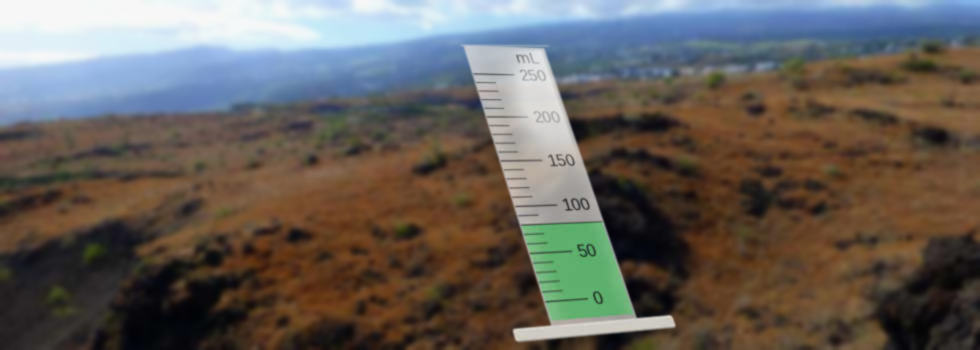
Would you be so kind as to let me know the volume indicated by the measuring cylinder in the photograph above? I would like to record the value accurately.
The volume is 80 mL
